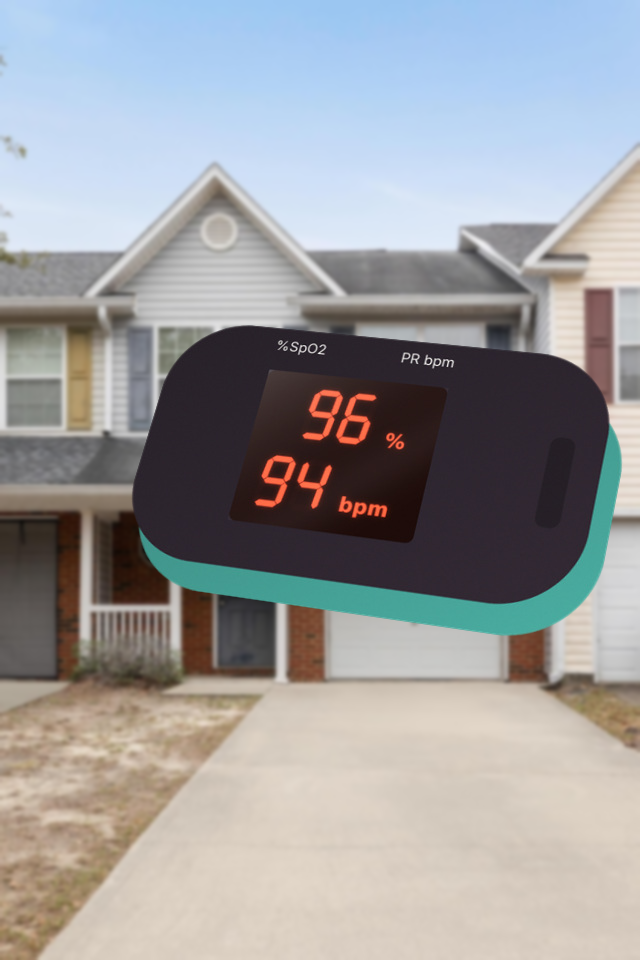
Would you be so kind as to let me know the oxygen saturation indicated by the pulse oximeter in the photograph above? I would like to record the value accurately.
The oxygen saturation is 96 %
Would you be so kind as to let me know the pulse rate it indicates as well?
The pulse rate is 94 bpm
